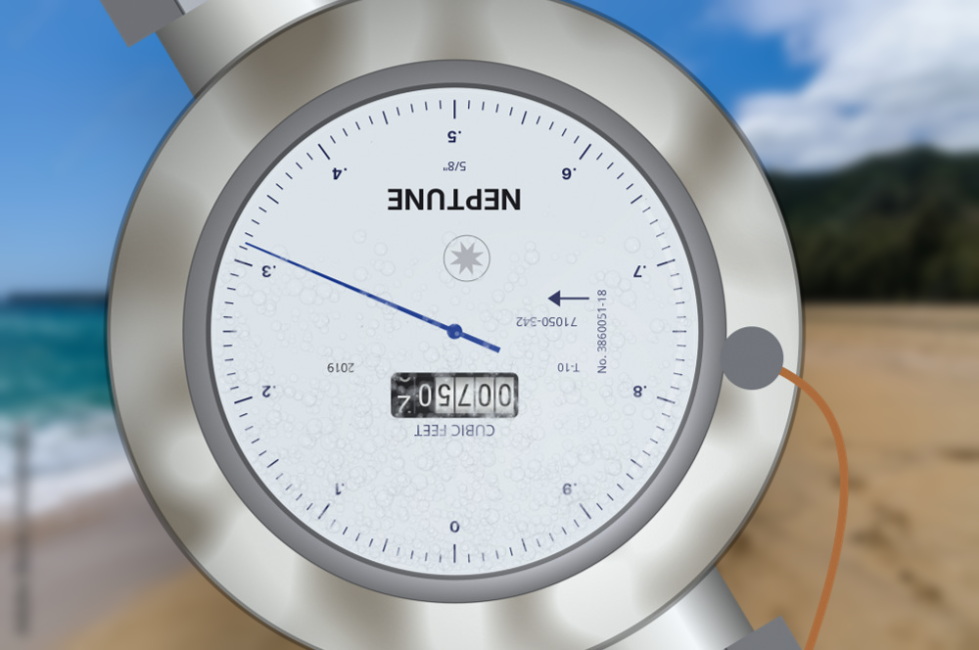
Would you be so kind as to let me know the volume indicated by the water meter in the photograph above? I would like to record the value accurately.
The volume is 7502.31 ft³
